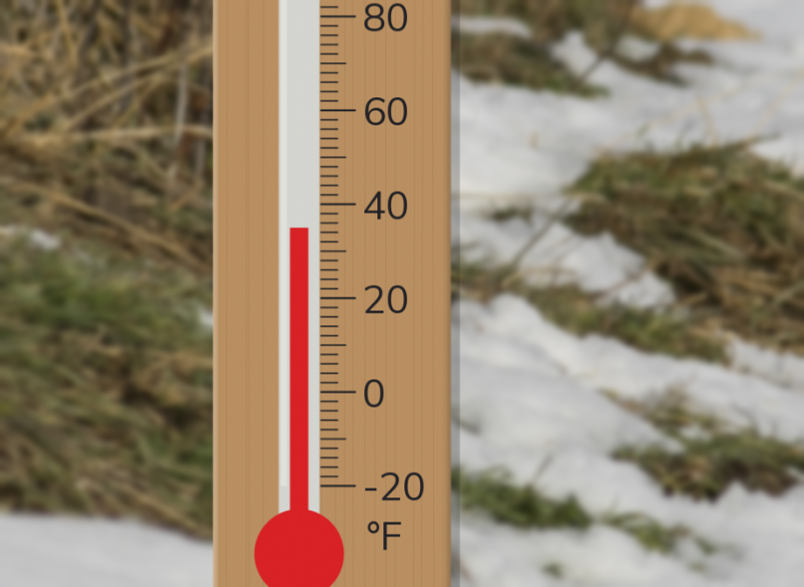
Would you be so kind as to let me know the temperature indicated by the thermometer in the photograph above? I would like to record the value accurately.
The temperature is 35 °F
